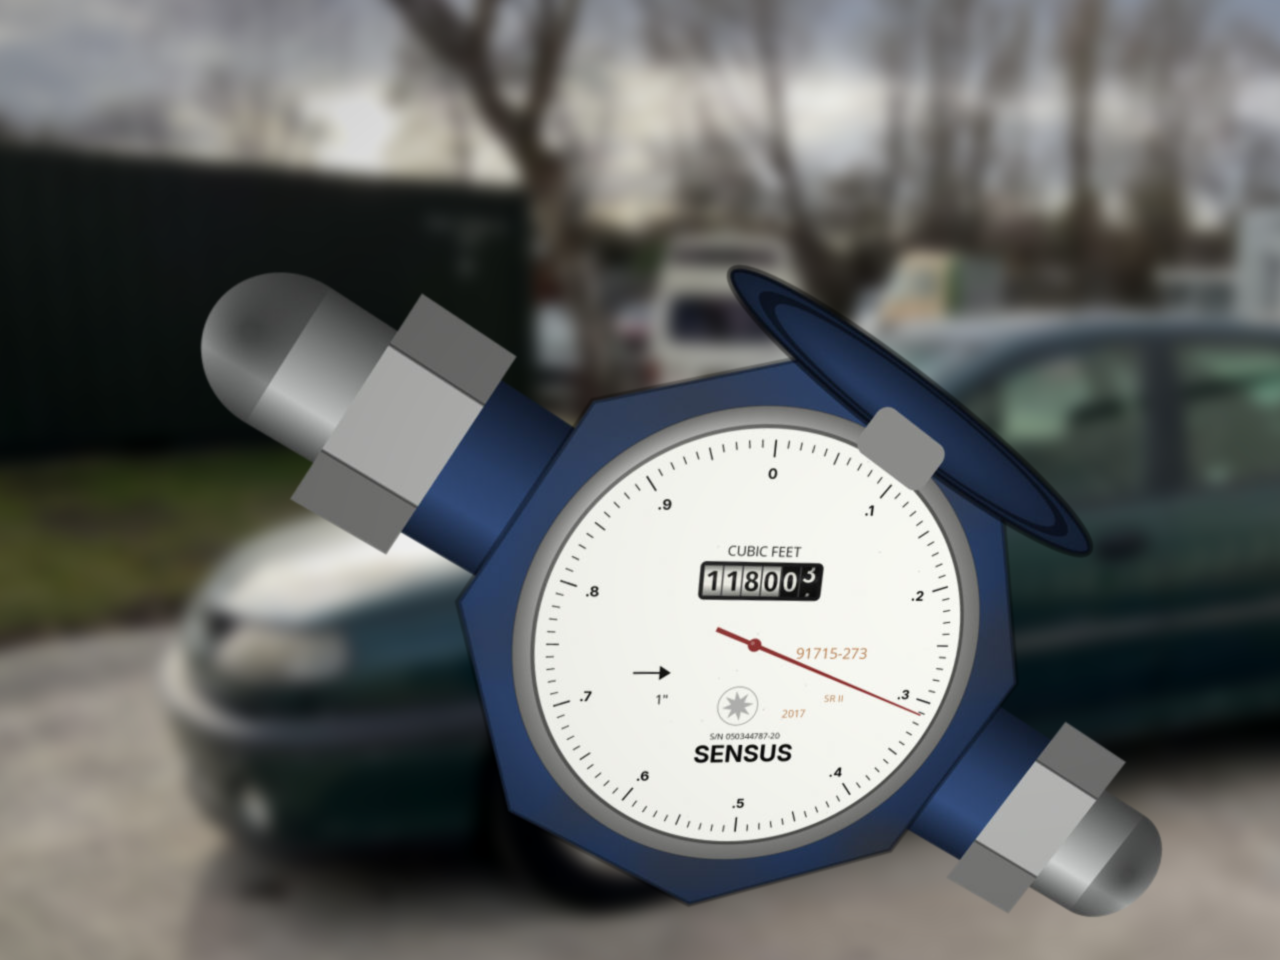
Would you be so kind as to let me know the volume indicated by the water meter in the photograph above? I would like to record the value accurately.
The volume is 118003.31 ft³
